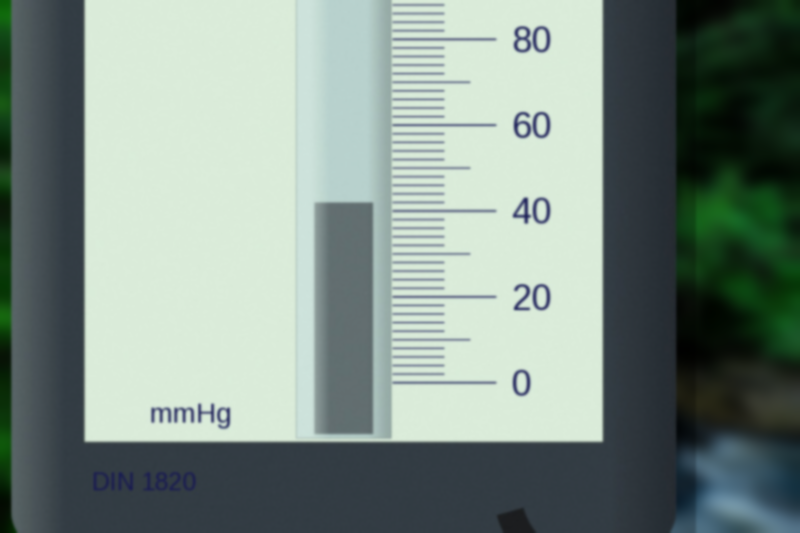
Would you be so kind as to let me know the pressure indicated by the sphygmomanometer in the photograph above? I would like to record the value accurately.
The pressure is 42 mmHg
